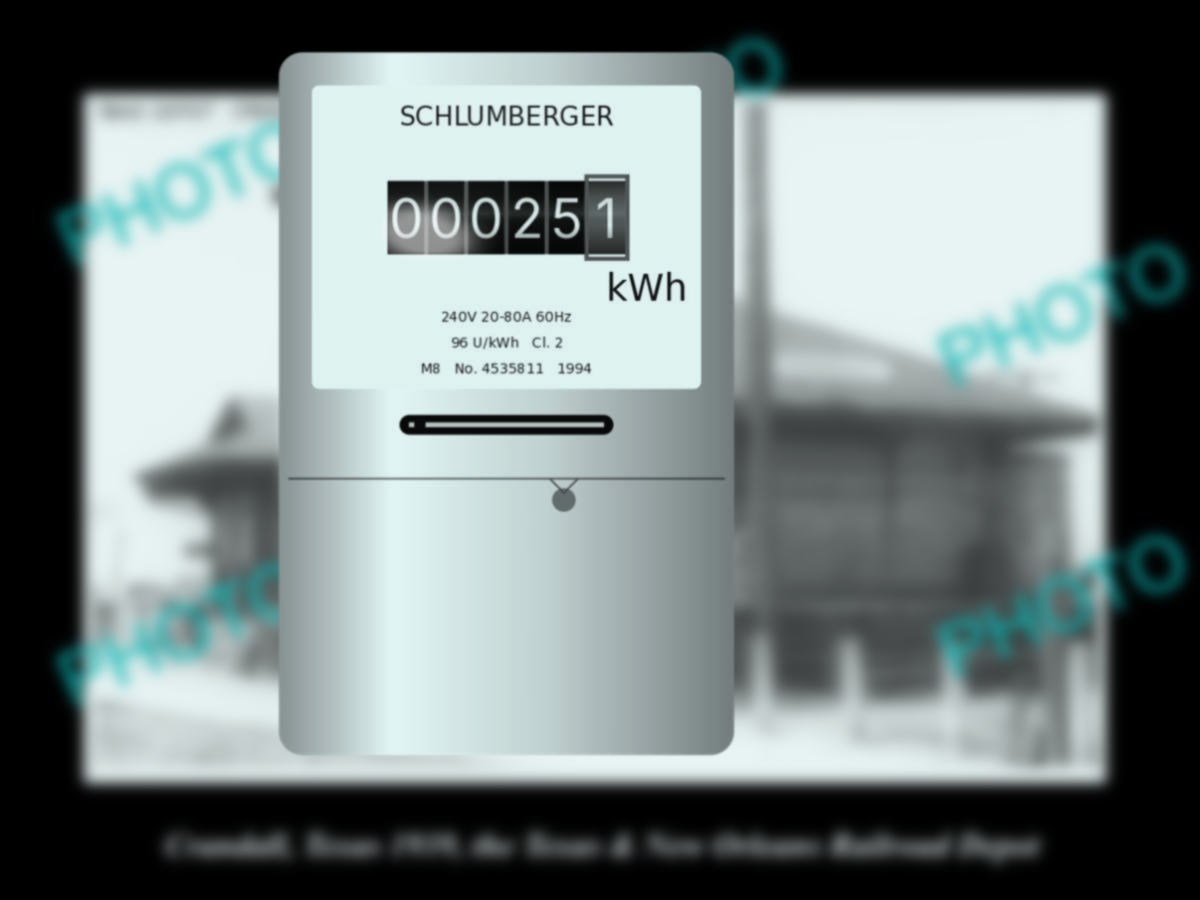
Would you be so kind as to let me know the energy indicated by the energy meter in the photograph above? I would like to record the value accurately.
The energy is 25.1 kWh
